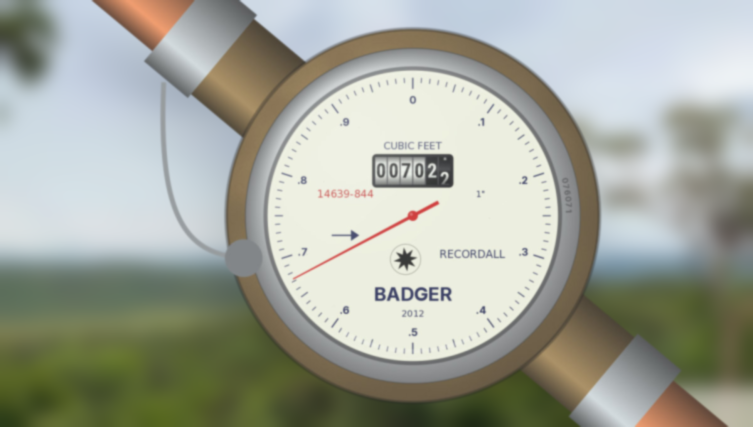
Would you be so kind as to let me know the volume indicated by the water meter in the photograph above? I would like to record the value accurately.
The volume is 7021.67 ft³
